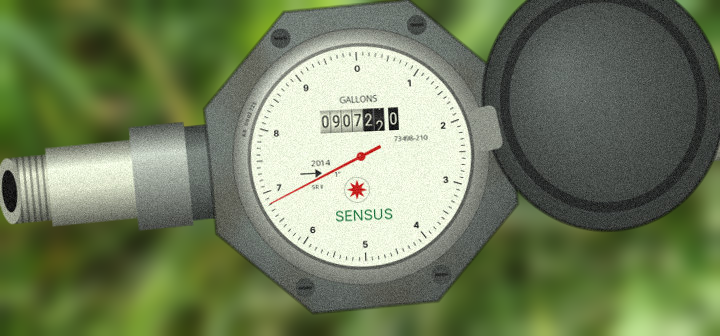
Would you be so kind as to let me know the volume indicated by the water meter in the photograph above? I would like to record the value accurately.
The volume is 907216.8 gal
